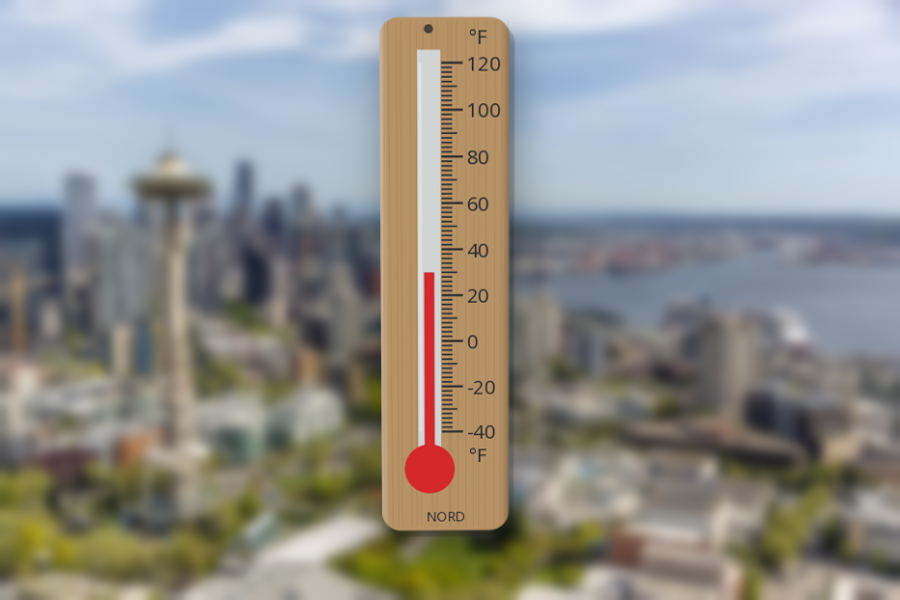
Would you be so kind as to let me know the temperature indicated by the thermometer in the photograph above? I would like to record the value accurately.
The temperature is 30 °F
